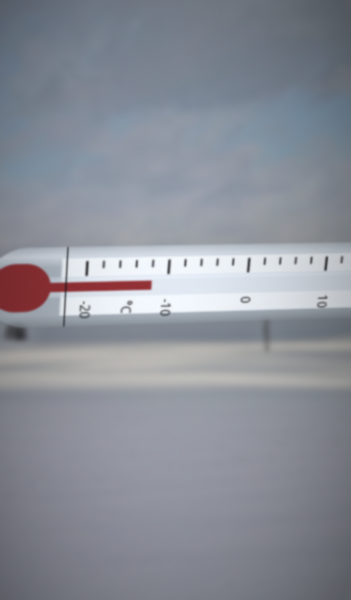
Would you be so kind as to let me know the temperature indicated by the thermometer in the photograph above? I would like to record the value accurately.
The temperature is -12 °C
